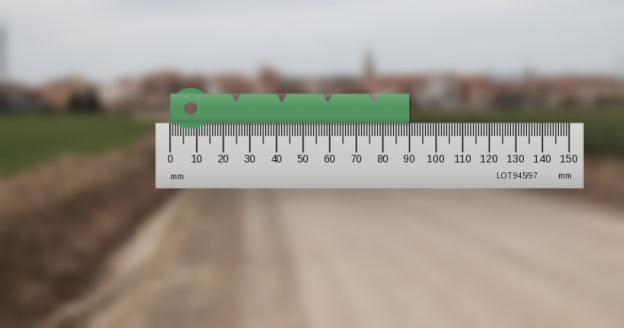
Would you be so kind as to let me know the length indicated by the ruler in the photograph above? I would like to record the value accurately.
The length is 90 mm
